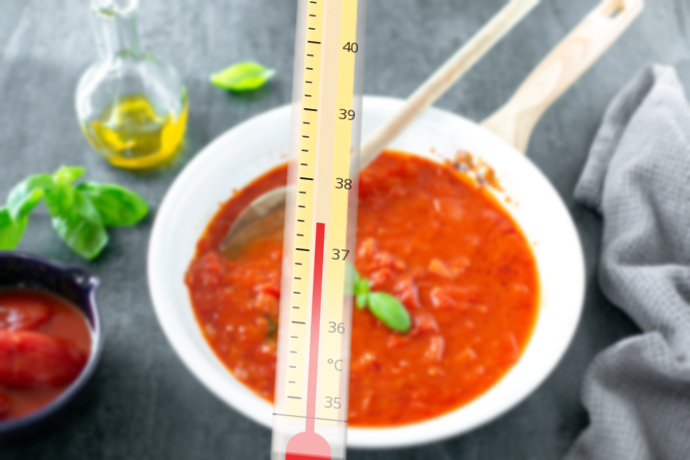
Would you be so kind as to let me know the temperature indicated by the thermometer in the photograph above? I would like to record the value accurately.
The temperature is 37.4 °C
